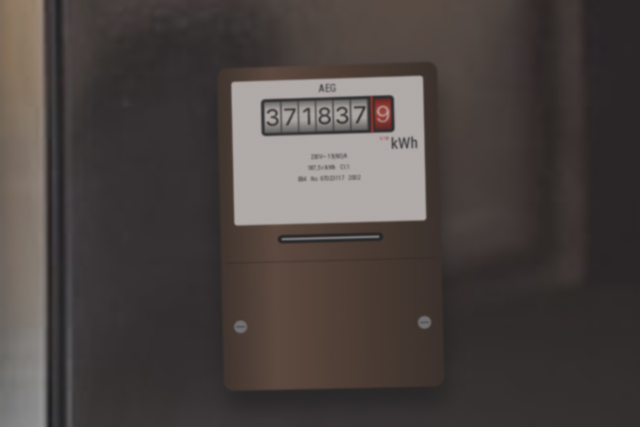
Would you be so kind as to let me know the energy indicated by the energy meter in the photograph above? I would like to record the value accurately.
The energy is 371837.9 kWh
